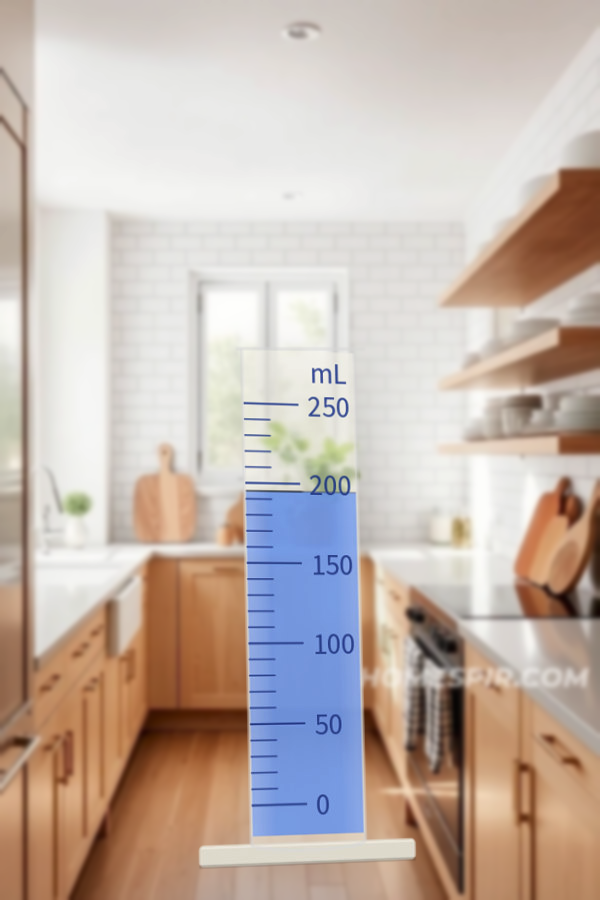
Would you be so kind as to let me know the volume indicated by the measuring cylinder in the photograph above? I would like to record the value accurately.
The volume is 195 mL
